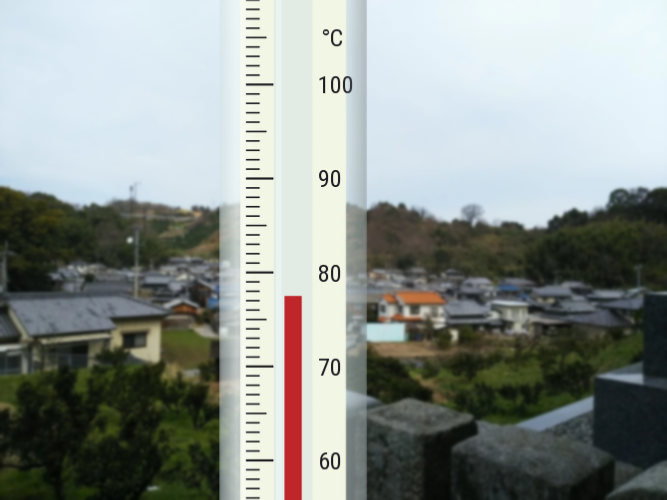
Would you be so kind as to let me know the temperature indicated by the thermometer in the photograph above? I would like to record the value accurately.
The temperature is 77.5 °C
